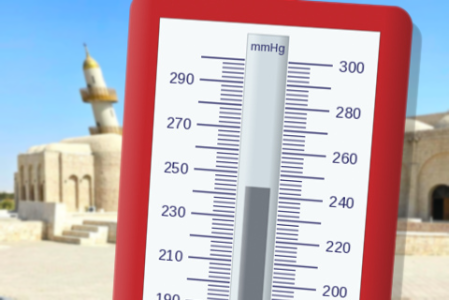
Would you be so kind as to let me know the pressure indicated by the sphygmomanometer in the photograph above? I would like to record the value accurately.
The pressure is 244 mmHg
